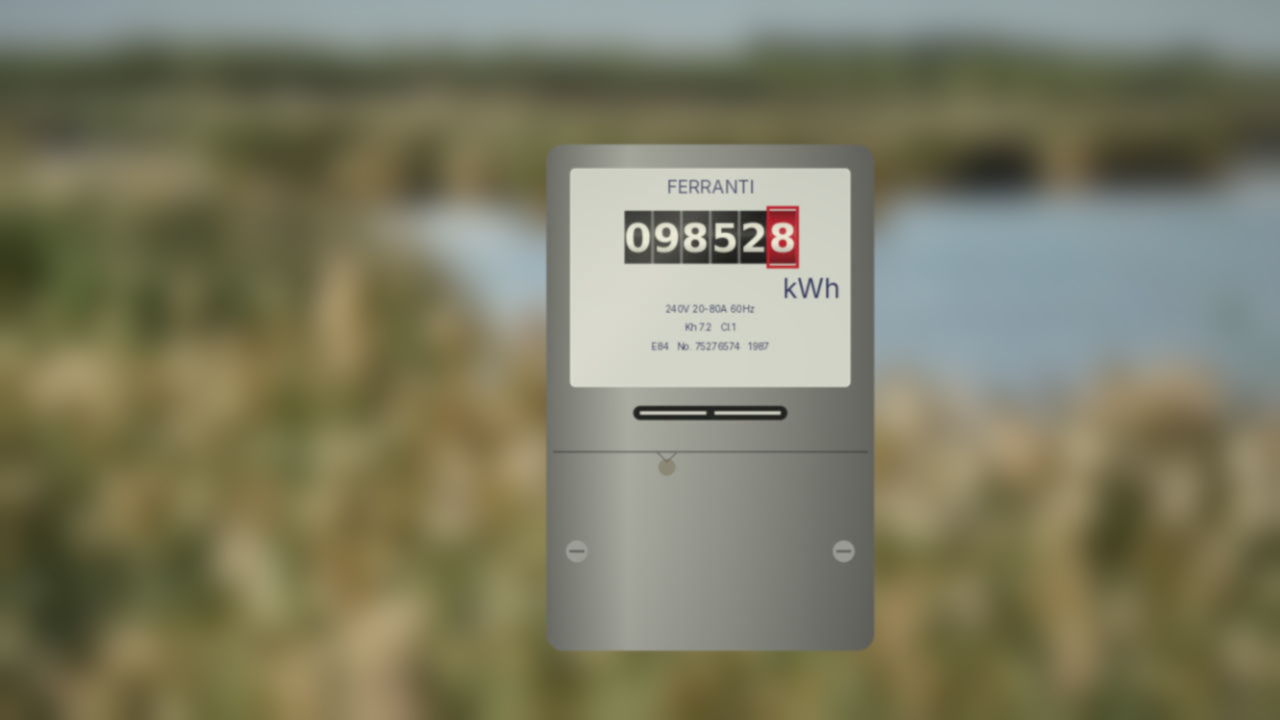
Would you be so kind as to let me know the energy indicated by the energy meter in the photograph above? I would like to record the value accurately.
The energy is 9852.8 kWh
